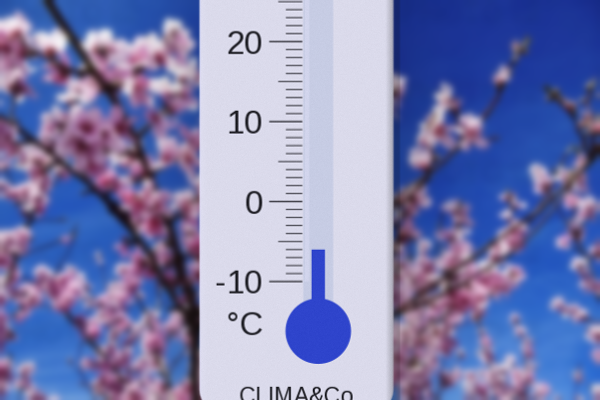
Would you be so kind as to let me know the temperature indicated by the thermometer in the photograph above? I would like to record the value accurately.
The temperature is -6 °C
